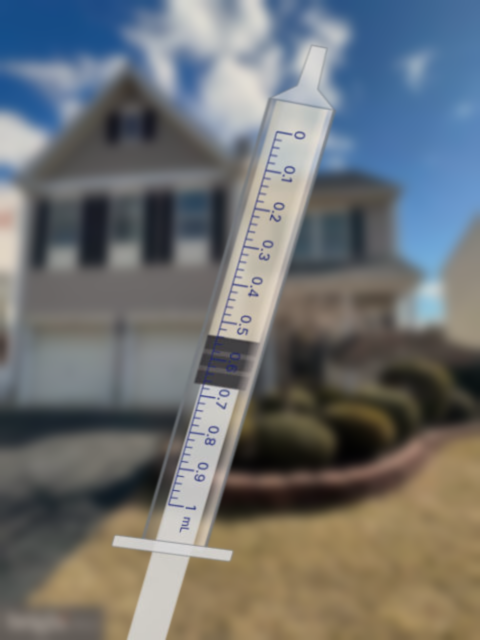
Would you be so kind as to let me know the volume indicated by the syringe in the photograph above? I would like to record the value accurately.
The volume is 0.54 mL
